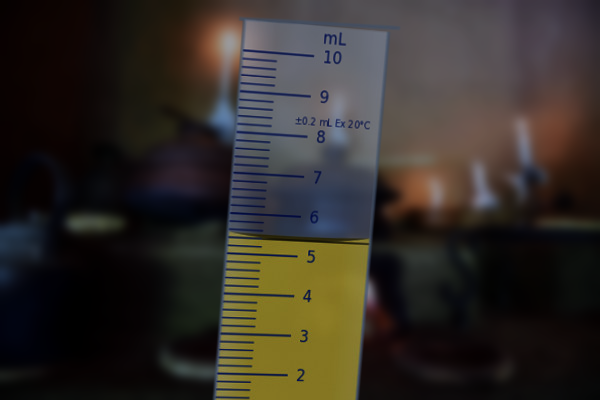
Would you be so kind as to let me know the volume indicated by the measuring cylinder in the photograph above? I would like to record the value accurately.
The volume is 5.4 mL
